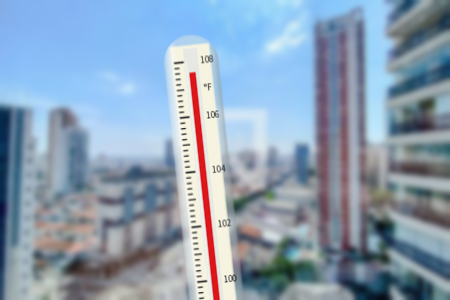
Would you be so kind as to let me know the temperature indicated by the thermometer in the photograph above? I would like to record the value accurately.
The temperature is 107.6 °F
